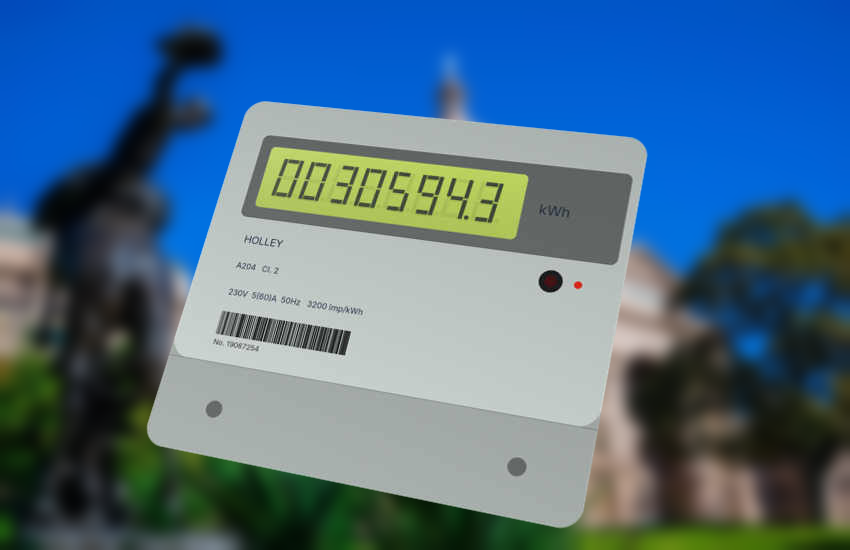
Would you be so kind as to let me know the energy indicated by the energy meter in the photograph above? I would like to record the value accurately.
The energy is 30594.3 kWh
